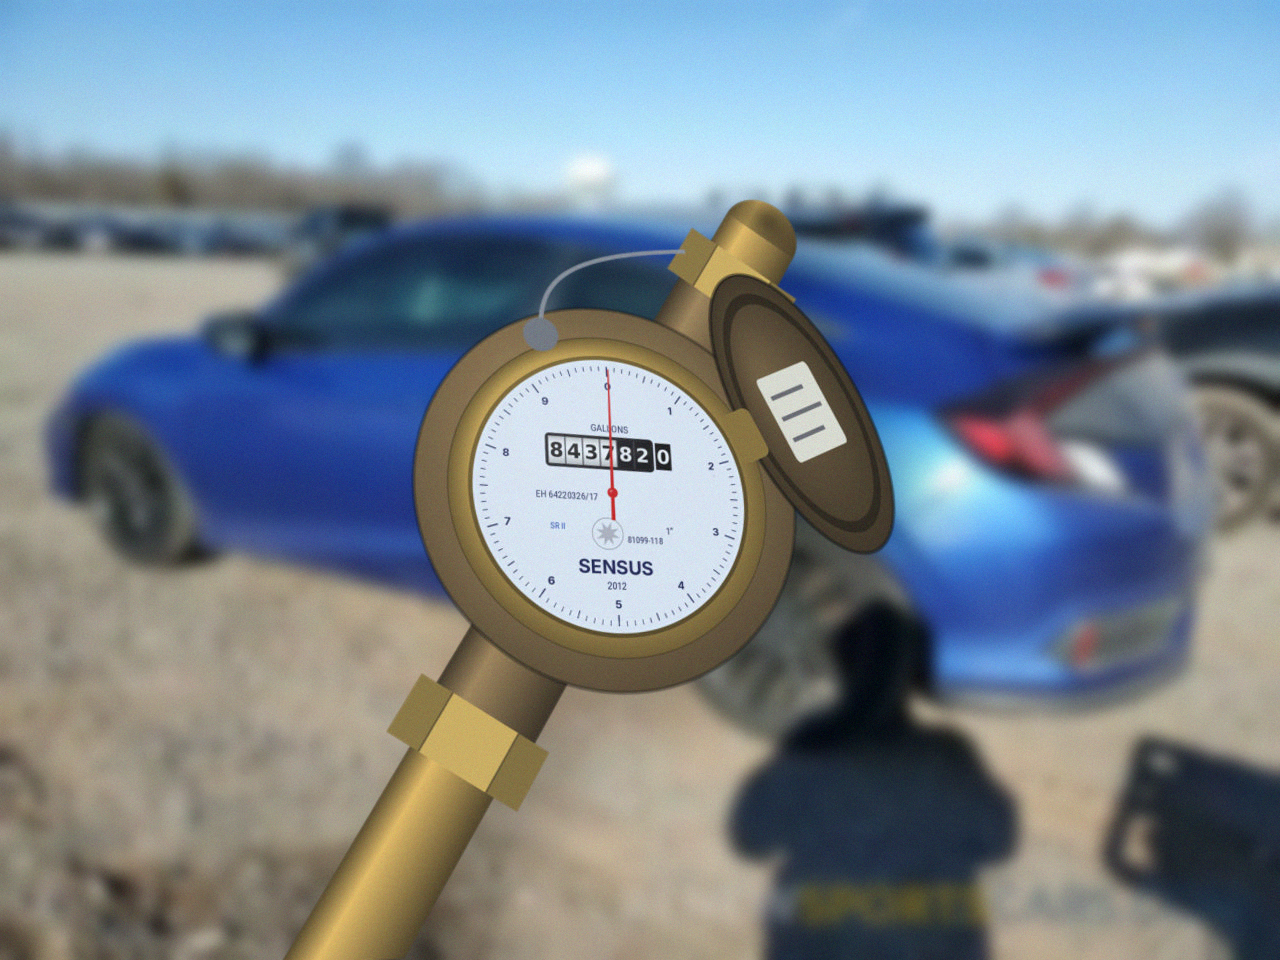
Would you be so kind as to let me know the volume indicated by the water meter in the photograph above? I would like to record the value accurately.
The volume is 8437820.0 gal
